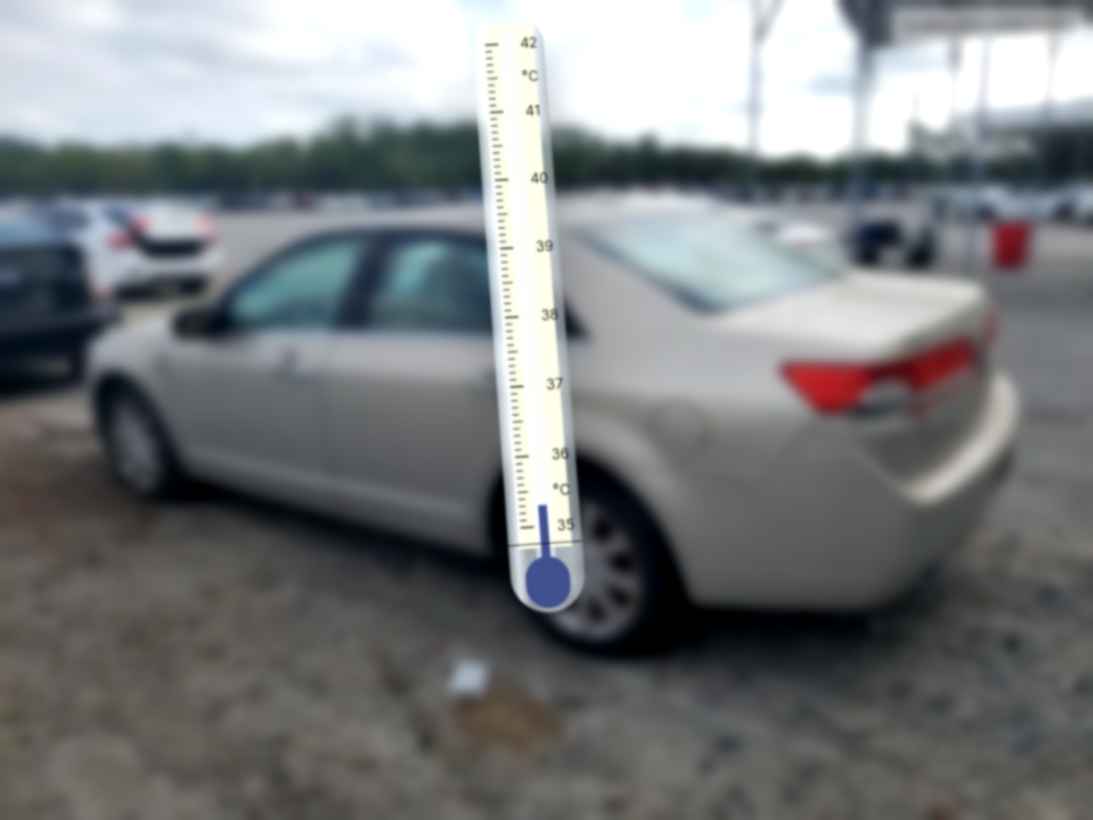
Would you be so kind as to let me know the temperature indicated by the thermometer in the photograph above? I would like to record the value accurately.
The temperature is 35.3 °C
